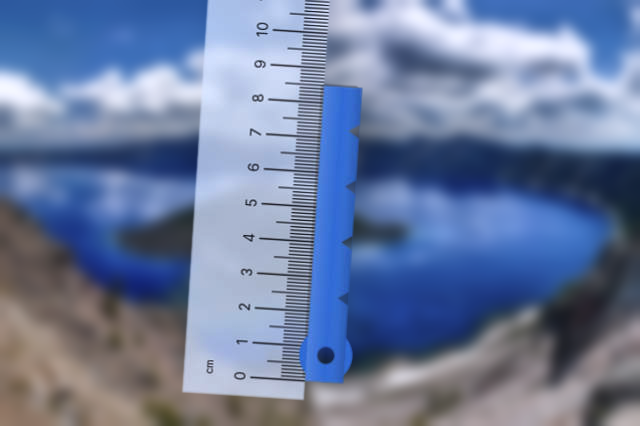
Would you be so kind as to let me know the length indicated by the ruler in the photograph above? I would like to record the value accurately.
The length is 8.5 cm
